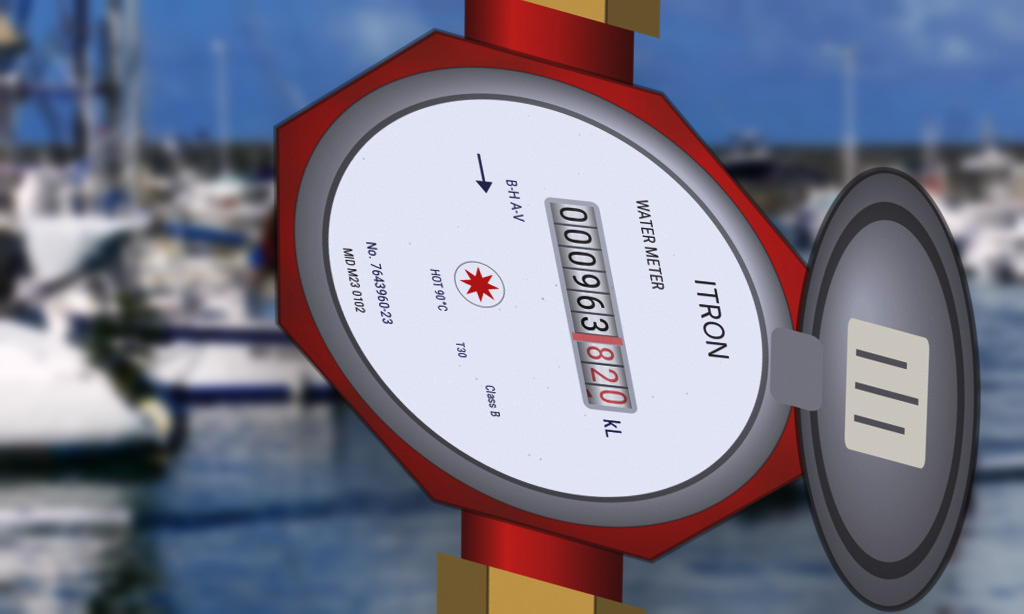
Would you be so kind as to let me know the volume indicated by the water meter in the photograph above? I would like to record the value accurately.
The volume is 963.820 kL
